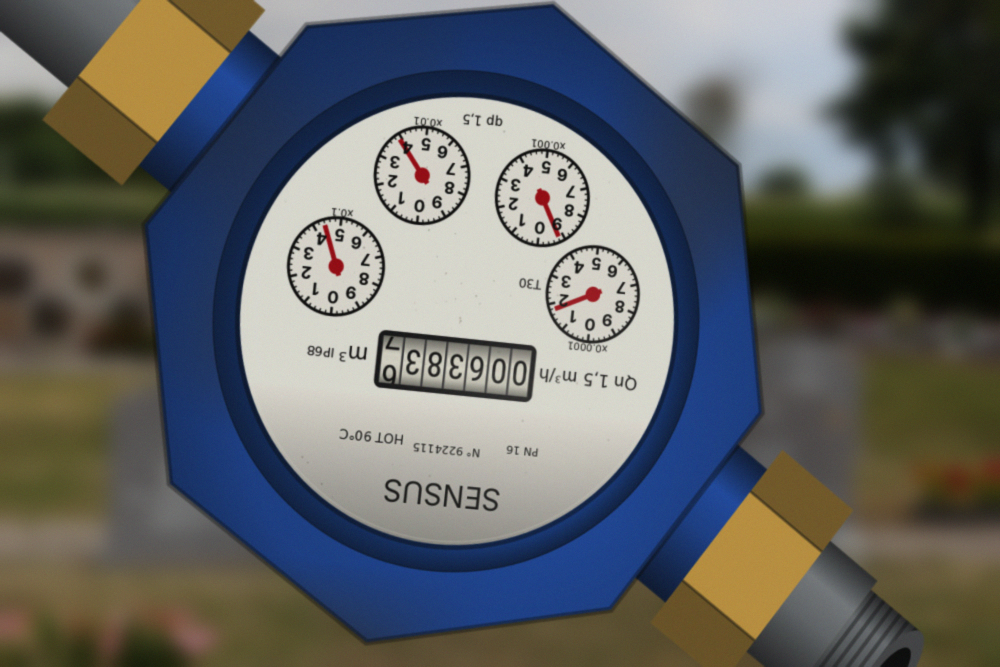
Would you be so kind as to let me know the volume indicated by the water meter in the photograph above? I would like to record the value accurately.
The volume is 63836.4391 m³
